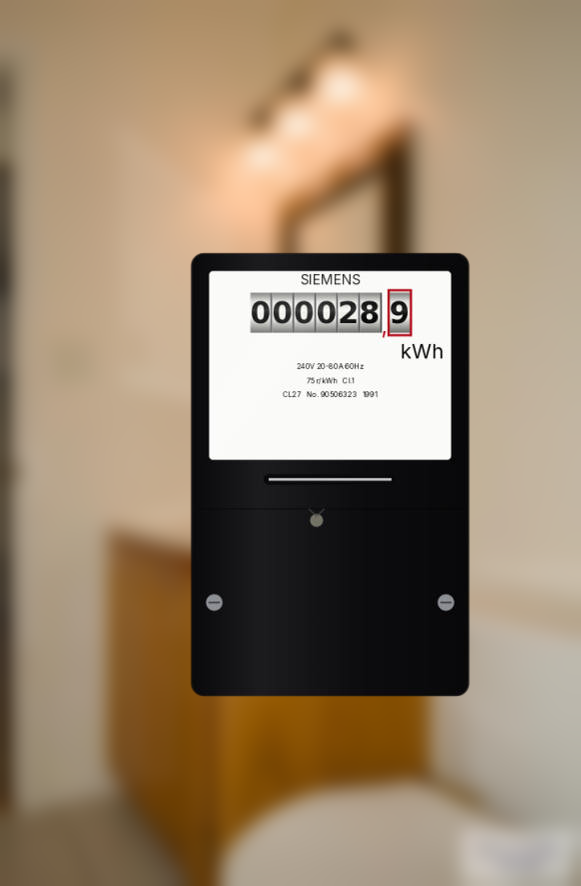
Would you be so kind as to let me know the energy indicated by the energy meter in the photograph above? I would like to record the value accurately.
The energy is 28.9 kWh
